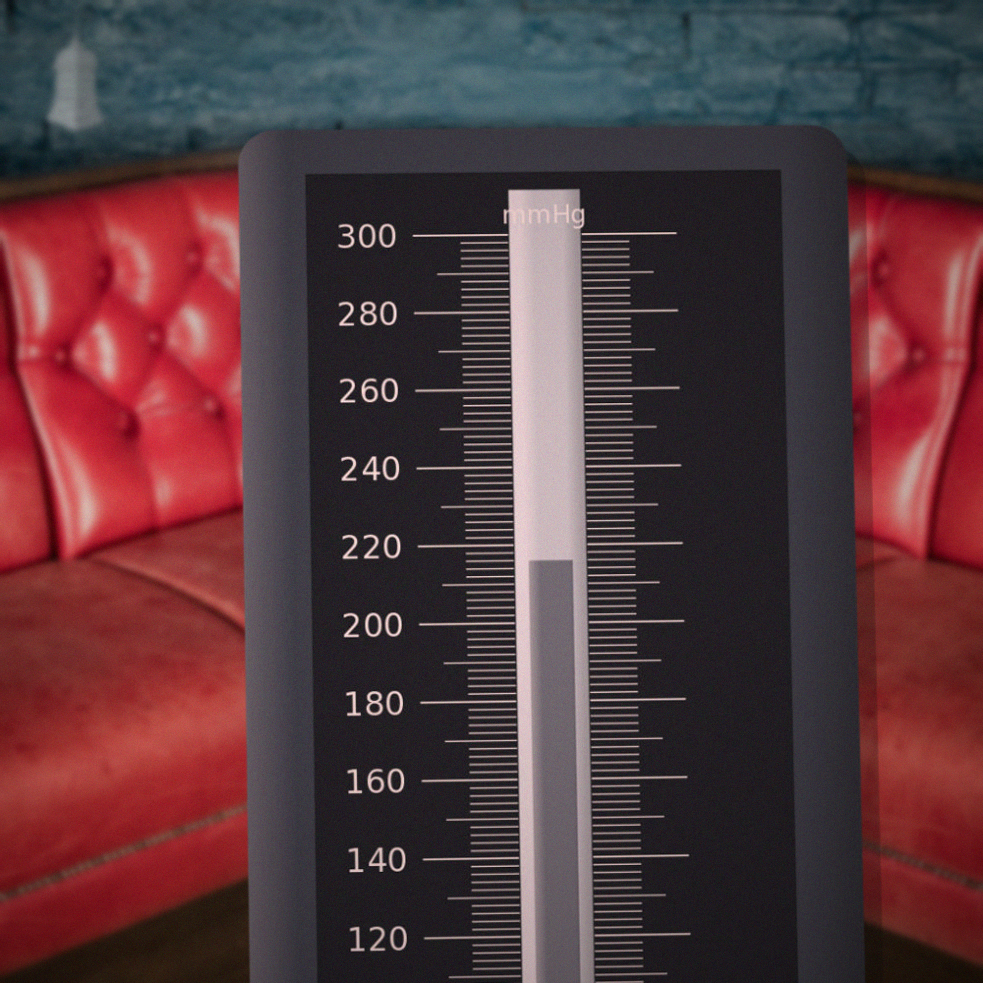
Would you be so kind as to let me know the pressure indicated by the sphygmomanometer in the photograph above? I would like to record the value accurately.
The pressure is 216 mmHg
